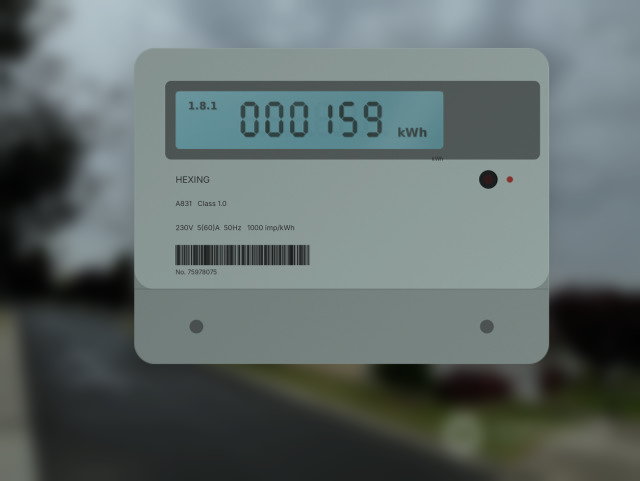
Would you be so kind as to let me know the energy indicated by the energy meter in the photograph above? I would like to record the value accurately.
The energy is 159 kWh
